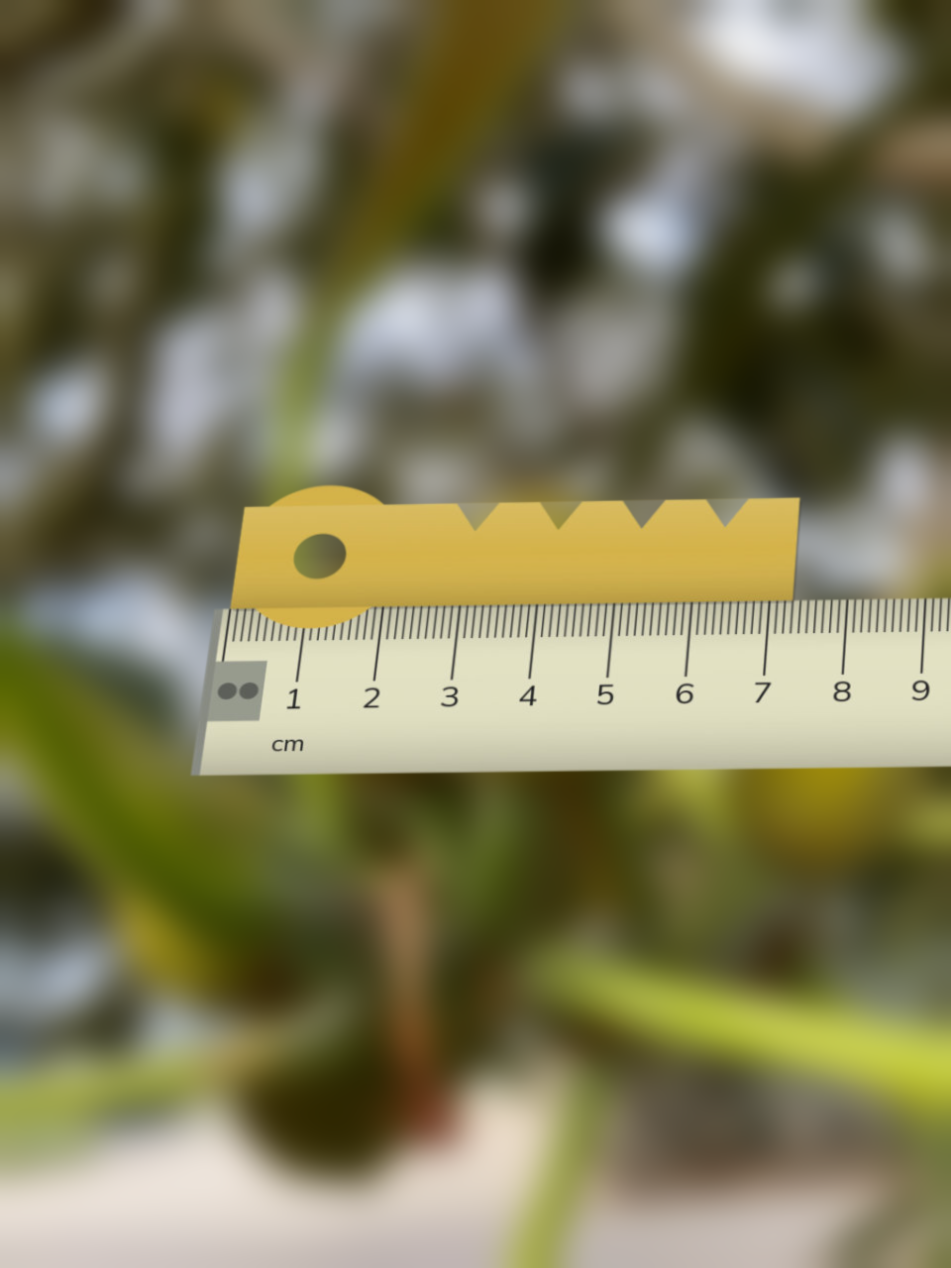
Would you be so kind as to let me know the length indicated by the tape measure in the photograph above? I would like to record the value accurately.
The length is 7.3 cm
